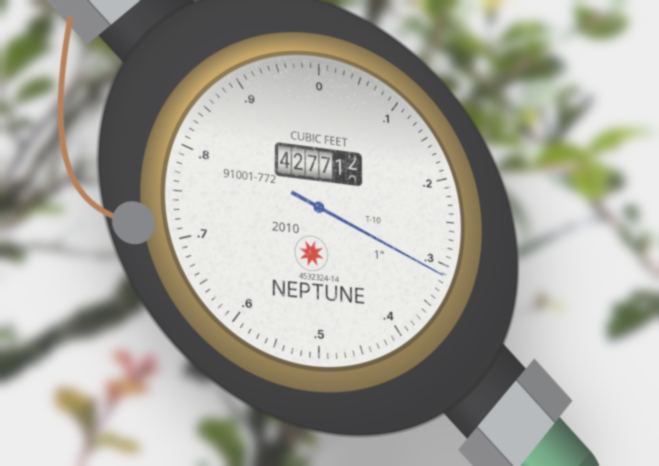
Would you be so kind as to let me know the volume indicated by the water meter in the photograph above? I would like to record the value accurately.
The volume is 427712.31 ft³
